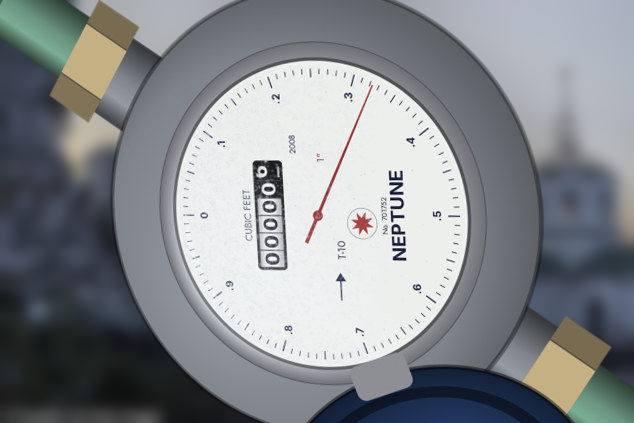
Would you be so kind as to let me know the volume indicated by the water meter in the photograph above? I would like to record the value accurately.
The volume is 6.32 ft³
